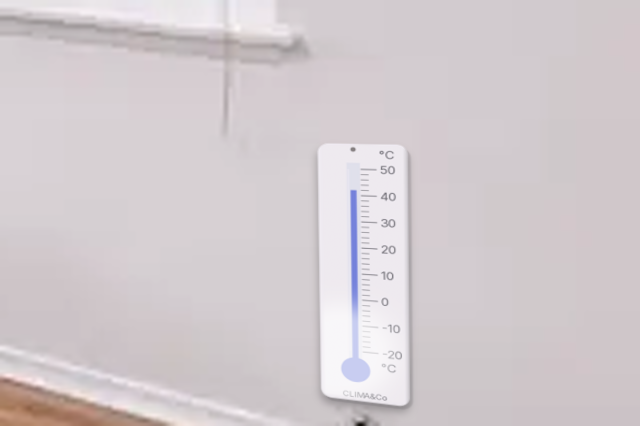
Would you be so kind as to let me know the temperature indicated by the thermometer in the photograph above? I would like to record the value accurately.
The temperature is 42 °C
